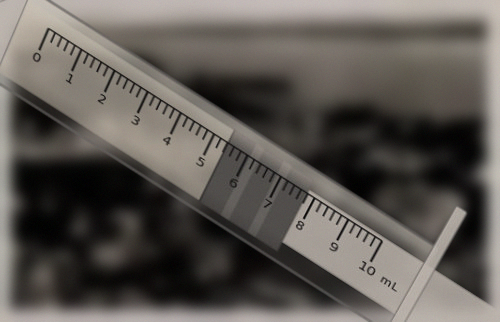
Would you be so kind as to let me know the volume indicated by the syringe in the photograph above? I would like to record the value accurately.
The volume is 5.4 mL
